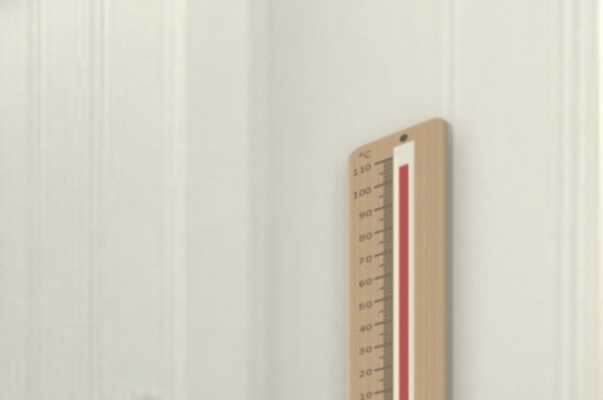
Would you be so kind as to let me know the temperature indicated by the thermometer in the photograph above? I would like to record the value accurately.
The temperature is 105 °C
